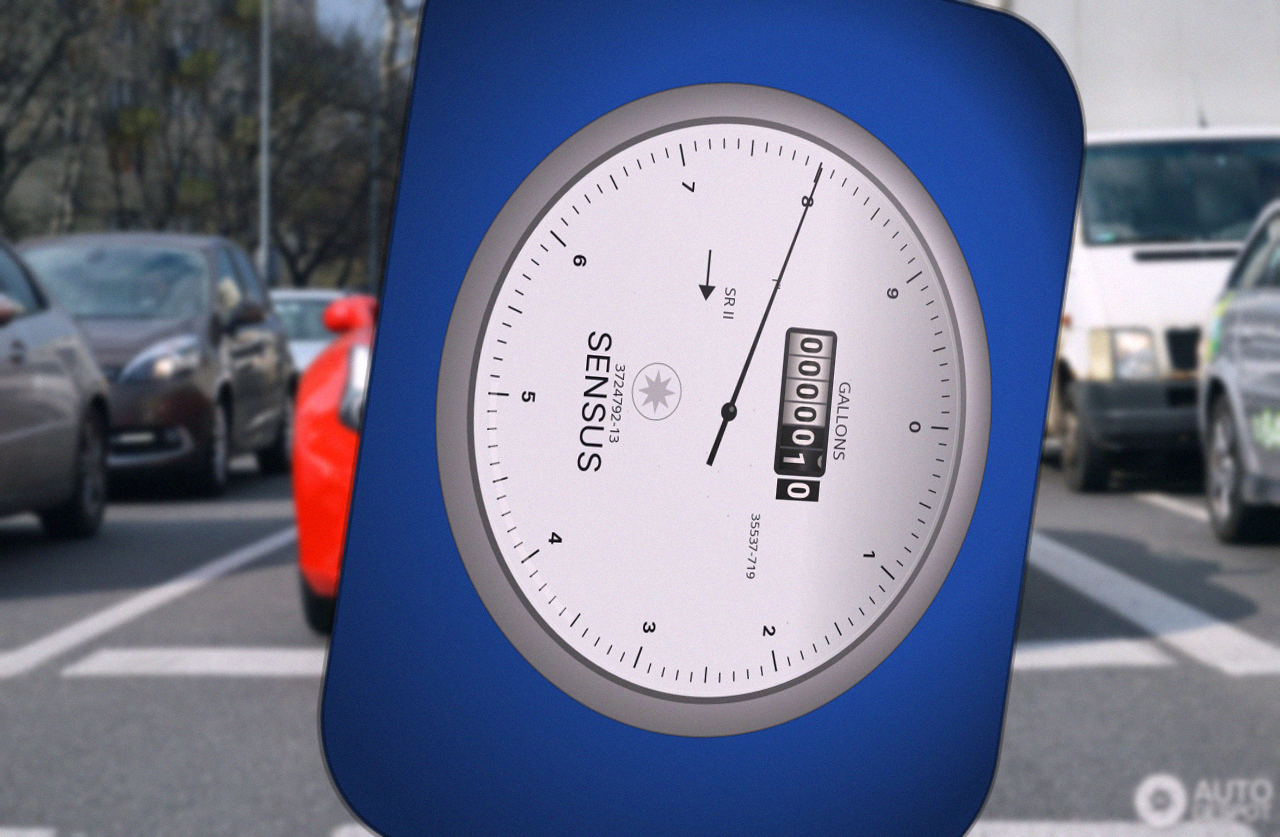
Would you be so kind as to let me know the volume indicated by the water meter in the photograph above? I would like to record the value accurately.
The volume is 8.0 gal
